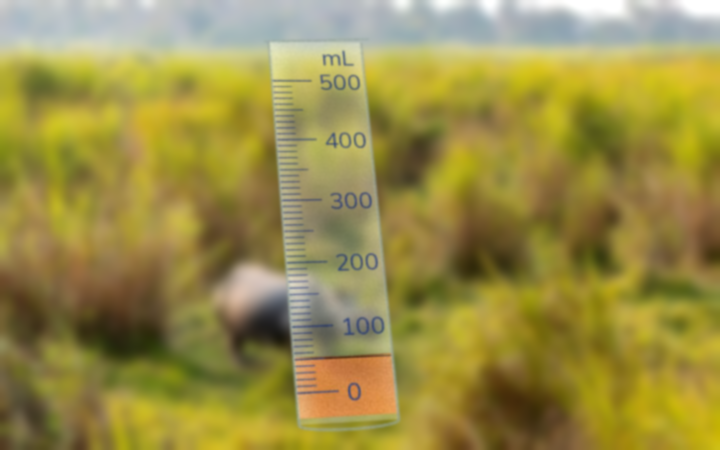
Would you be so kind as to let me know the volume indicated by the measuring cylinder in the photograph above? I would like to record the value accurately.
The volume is 50 mL
